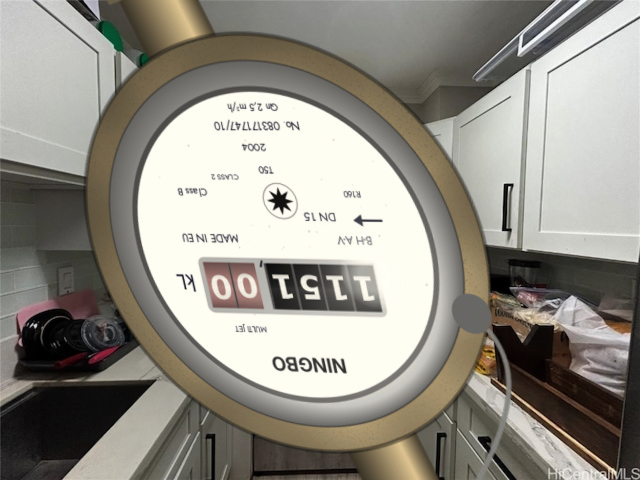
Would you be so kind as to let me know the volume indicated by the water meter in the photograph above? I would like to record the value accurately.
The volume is 1151.00 kL
